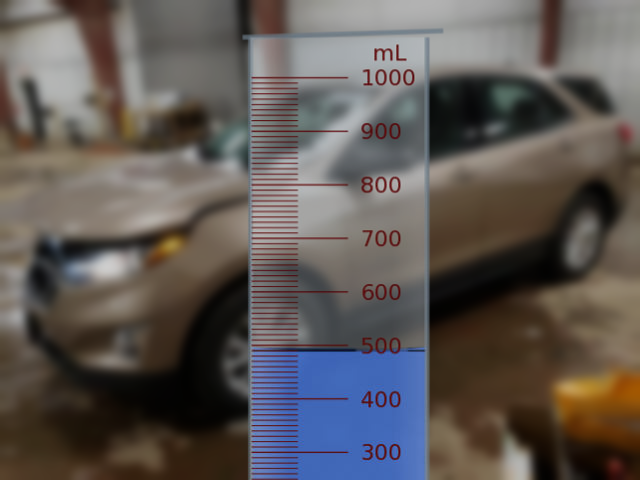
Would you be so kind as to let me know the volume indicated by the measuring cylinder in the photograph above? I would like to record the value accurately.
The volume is 490 mL
